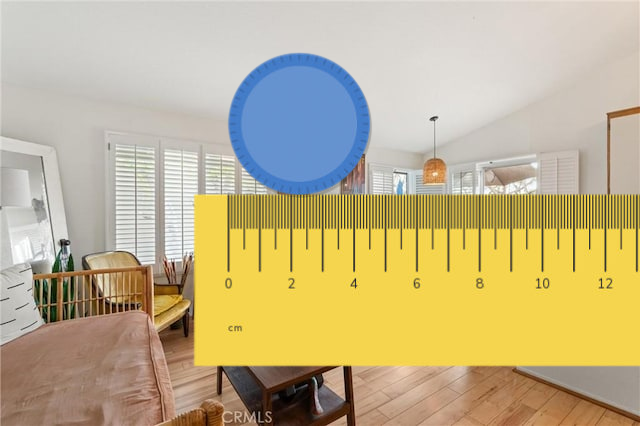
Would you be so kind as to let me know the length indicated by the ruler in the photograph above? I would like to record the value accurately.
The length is 4.5 cm
